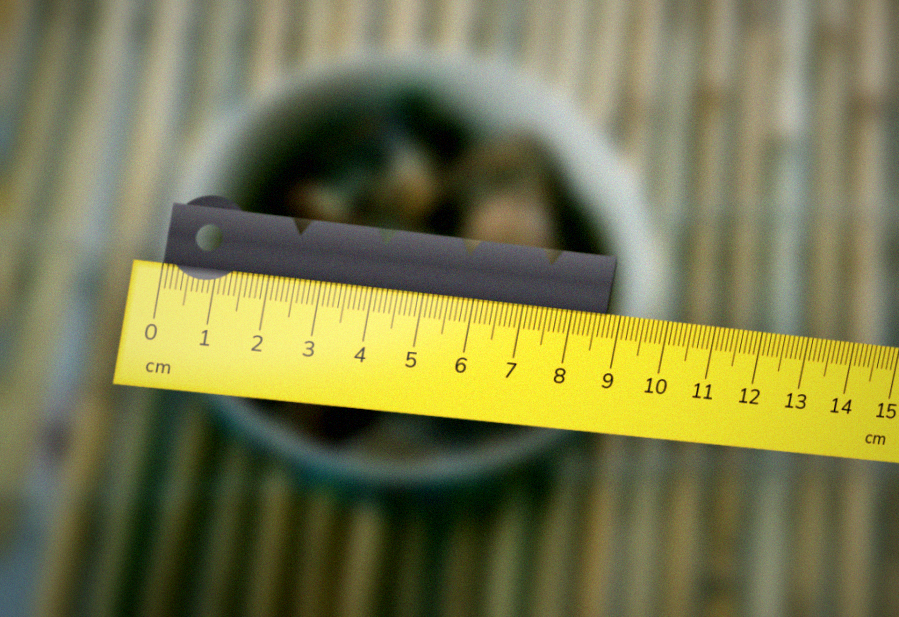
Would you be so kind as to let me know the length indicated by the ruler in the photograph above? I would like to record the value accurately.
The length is 8.7 cm
